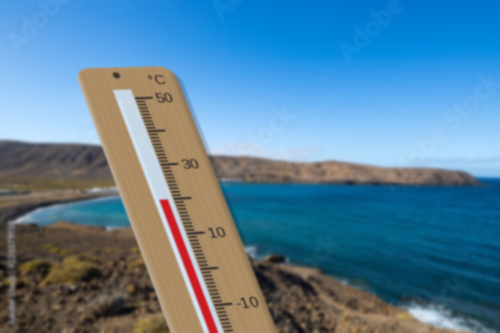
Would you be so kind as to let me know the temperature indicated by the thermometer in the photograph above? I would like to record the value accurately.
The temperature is 20 °C
